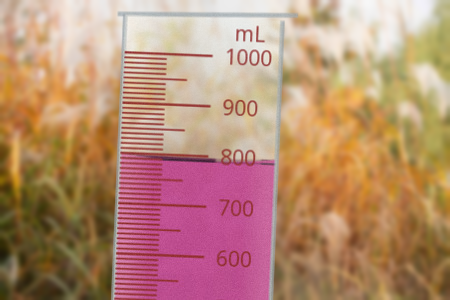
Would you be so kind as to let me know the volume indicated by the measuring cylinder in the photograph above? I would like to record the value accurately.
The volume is 790 mL
